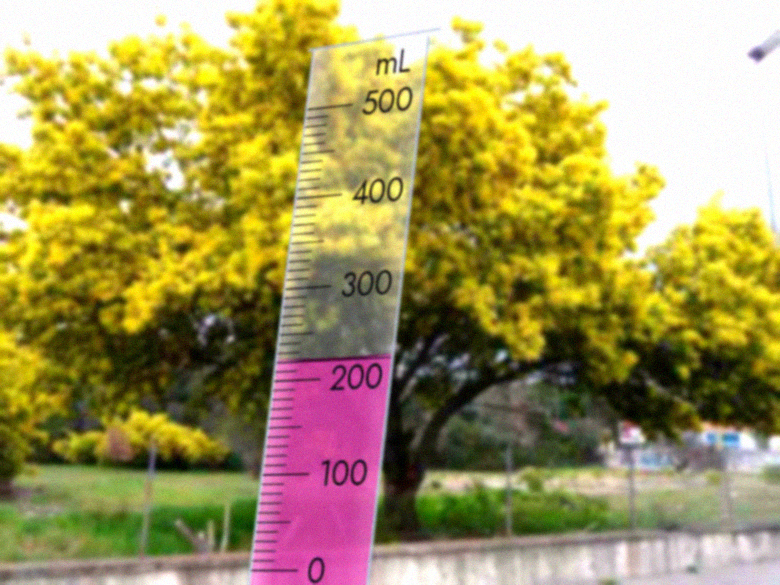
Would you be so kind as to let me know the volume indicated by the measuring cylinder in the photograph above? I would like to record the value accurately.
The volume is 220 mL
